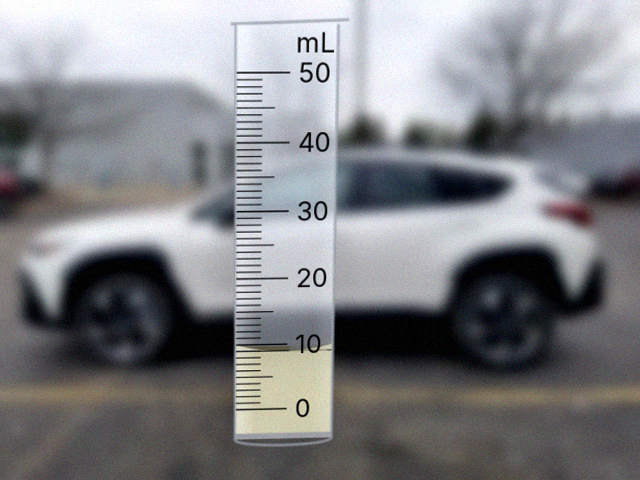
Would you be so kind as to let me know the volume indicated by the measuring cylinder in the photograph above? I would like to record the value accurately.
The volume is 9 mL
